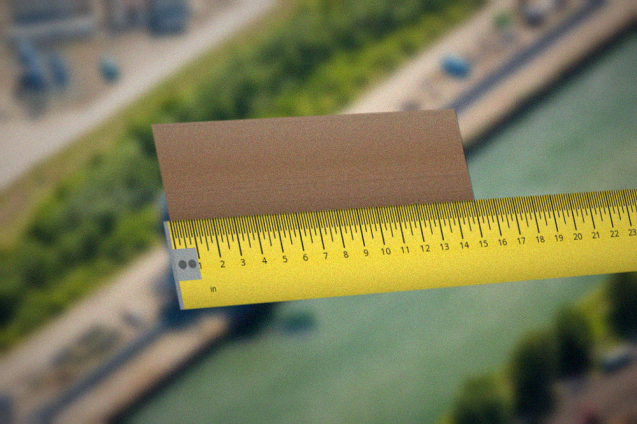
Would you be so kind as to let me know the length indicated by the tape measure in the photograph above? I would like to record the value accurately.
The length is 15 in
